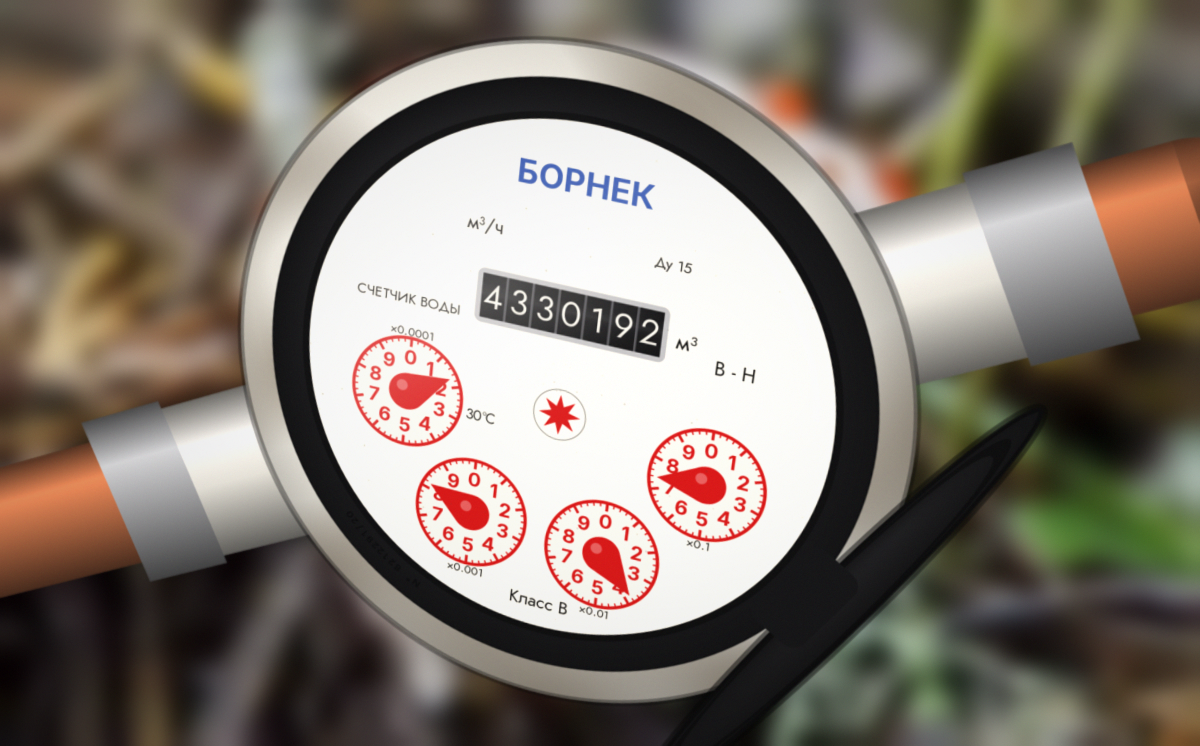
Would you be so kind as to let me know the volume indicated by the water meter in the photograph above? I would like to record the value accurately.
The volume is 4330192.7381 m³
